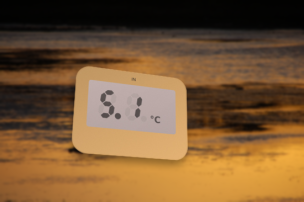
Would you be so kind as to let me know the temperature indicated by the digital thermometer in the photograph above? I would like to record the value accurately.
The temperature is 5.1 °C
